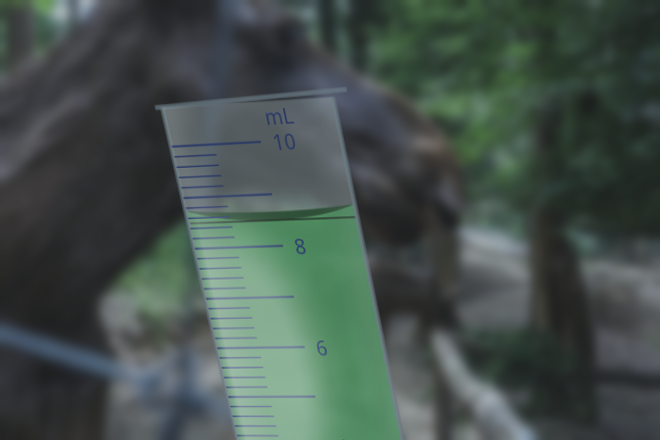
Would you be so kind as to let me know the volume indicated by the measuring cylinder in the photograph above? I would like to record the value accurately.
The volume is 8.5 mL
